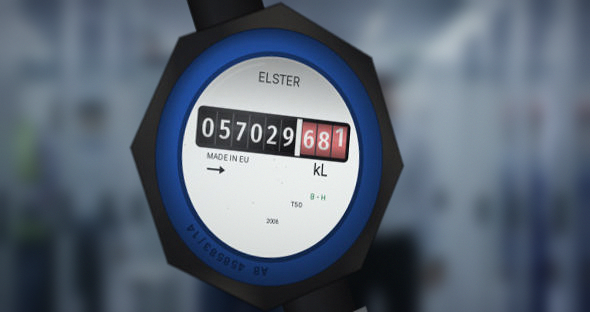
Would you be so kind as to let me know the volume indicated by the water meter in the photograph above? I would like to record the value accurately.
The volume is 57029.681 kL
